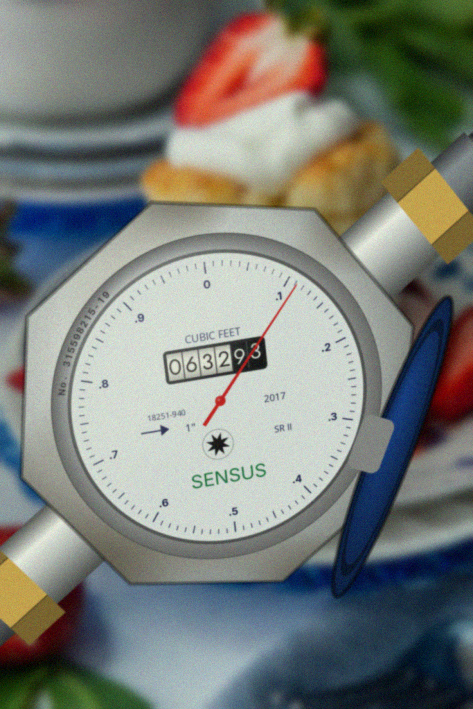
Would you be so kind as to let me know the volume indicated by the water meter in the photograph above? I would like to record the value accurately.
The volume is 63293.11 ft³
